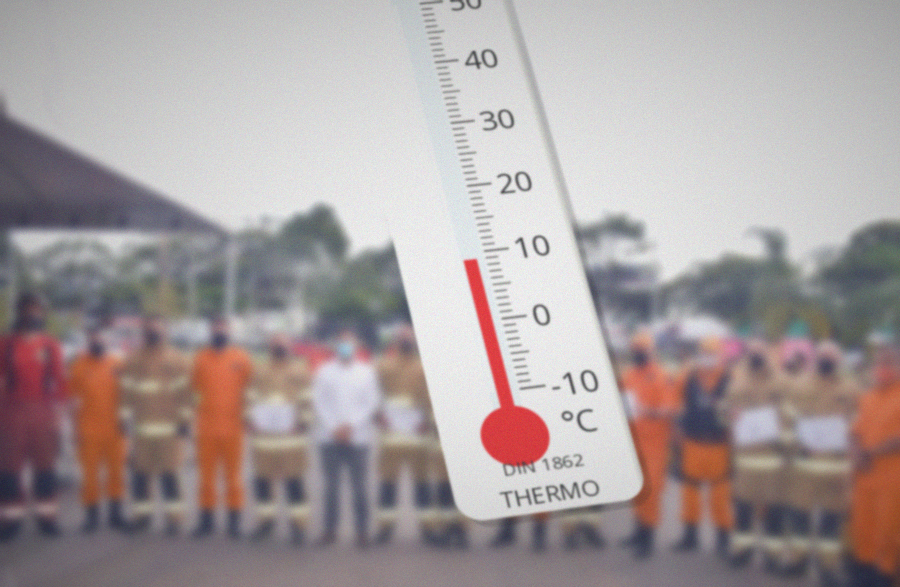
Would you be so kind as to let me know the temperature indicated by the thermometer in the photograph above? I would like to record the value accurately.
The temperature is 9 °C
